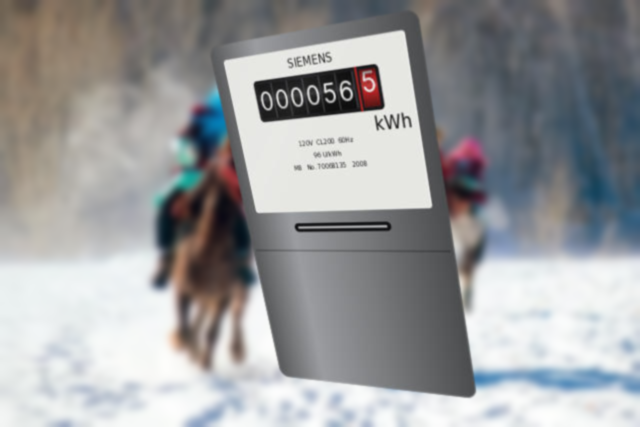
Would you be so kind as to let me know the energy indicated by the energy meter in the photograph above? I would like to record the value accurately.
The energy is 56.5 kWh
